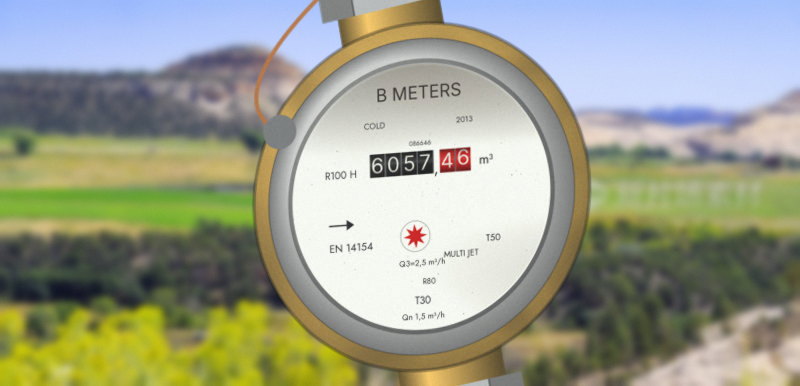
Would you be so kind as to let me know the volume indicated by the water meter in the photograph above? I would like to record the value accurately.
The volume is 6057.46 m³
